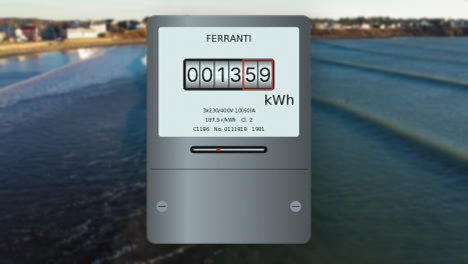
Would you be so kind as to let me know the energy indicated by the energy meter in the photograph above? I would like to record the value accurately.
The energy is 13.59 kWh
